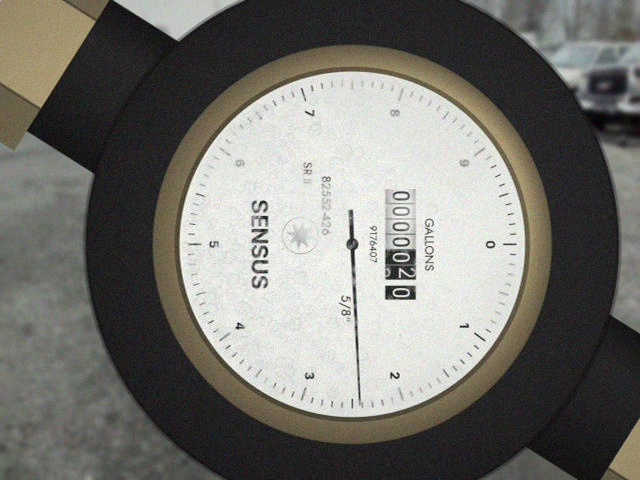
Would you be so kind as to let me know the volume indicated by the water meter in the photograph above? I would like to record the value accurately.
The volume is 22.4 gal
